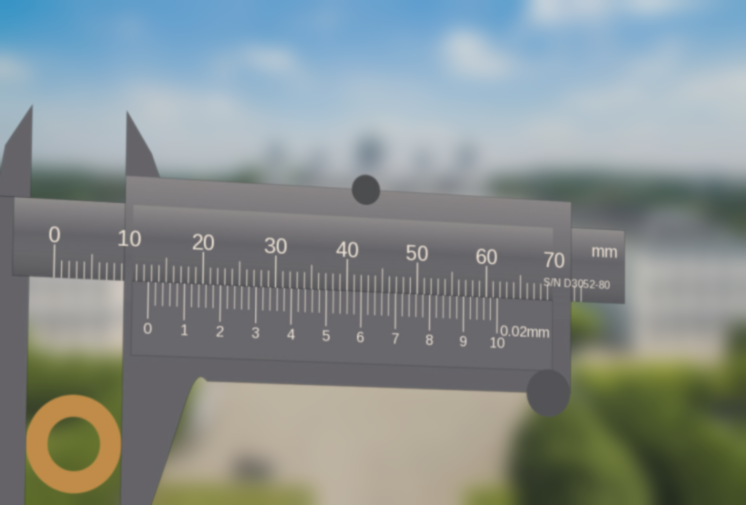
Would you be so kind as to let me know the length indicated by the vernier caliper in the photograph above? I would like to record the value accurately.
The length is 12.6 mm
